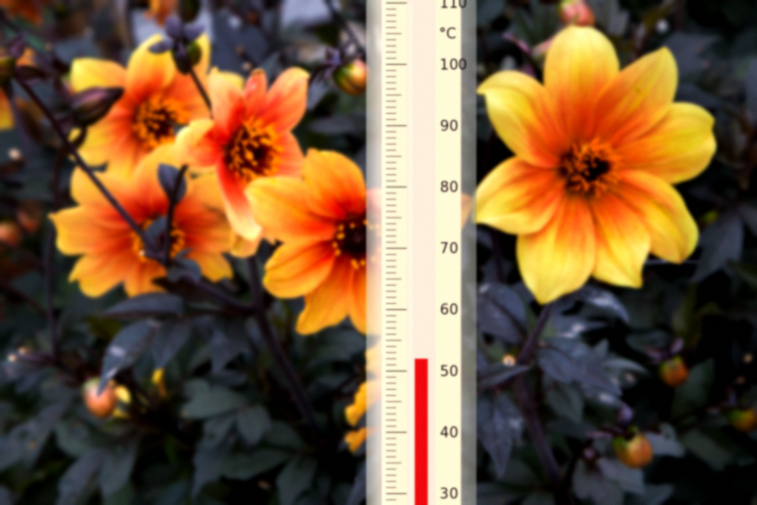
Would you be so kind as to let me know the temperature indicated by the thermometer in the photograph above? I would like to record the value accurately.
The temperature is 52 °C
